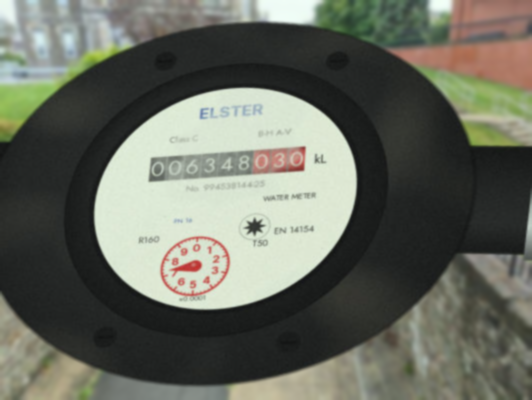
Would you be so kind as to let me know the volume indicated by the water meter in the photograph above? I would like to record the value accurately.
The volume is 6348.0307 kL
